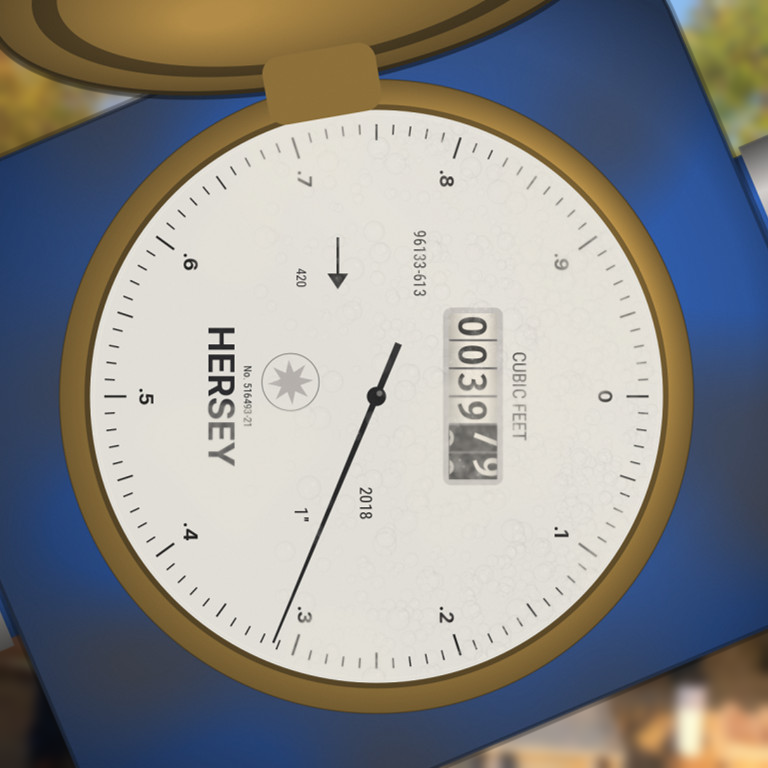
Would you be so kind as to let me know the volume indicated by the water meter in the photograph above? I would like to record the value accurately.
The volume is 3979.31 ft³
